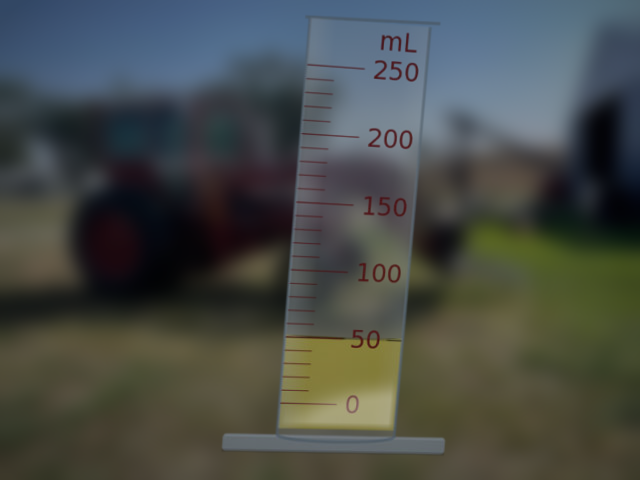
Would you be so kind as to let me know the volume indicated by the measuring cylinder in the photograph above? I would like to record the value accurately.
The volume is 50 mL
